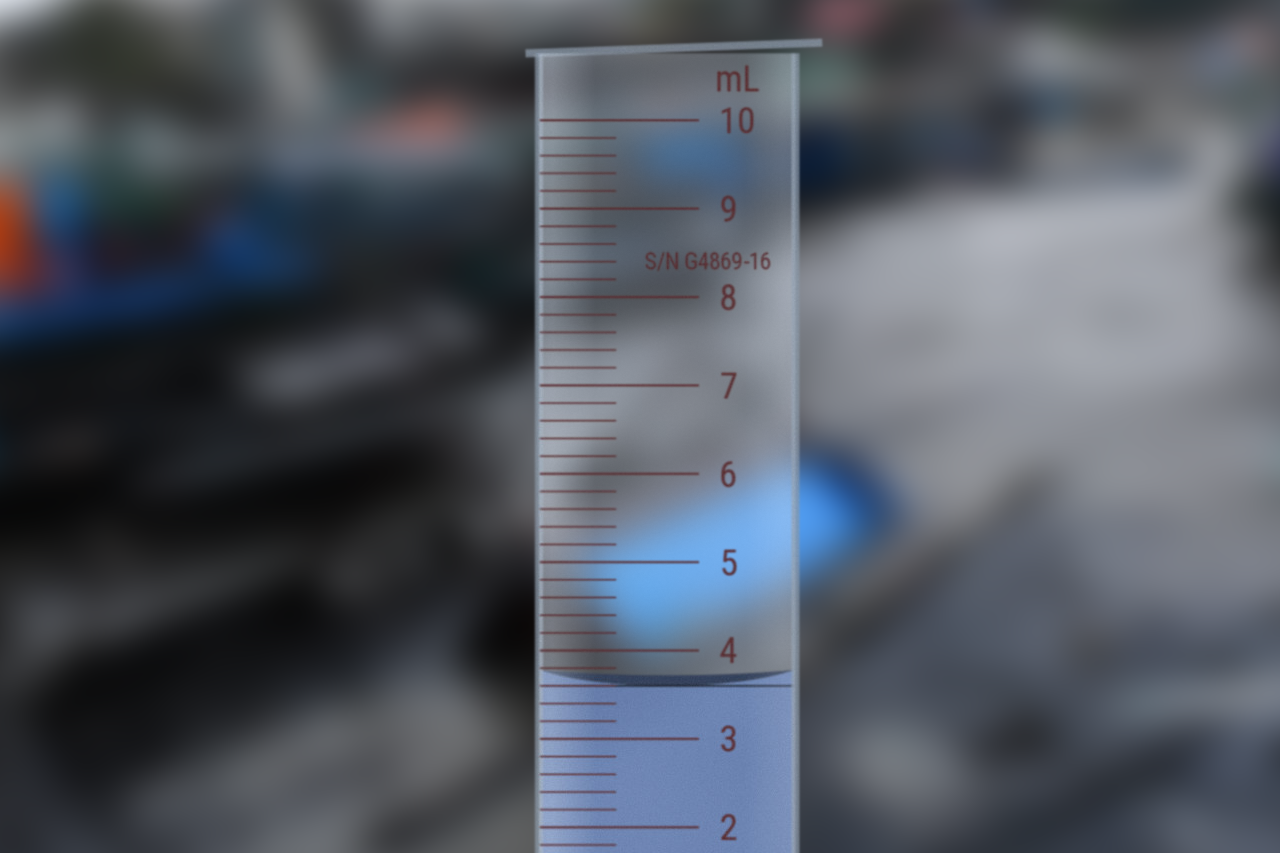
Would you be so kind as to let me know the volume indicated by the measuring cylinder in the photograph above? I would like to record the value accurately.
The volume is 3.6 mL
